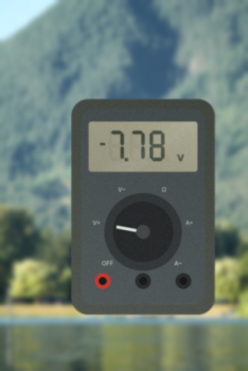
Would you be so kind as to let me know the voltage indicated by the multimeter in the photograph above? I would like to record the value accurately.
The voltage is -7.78 V
